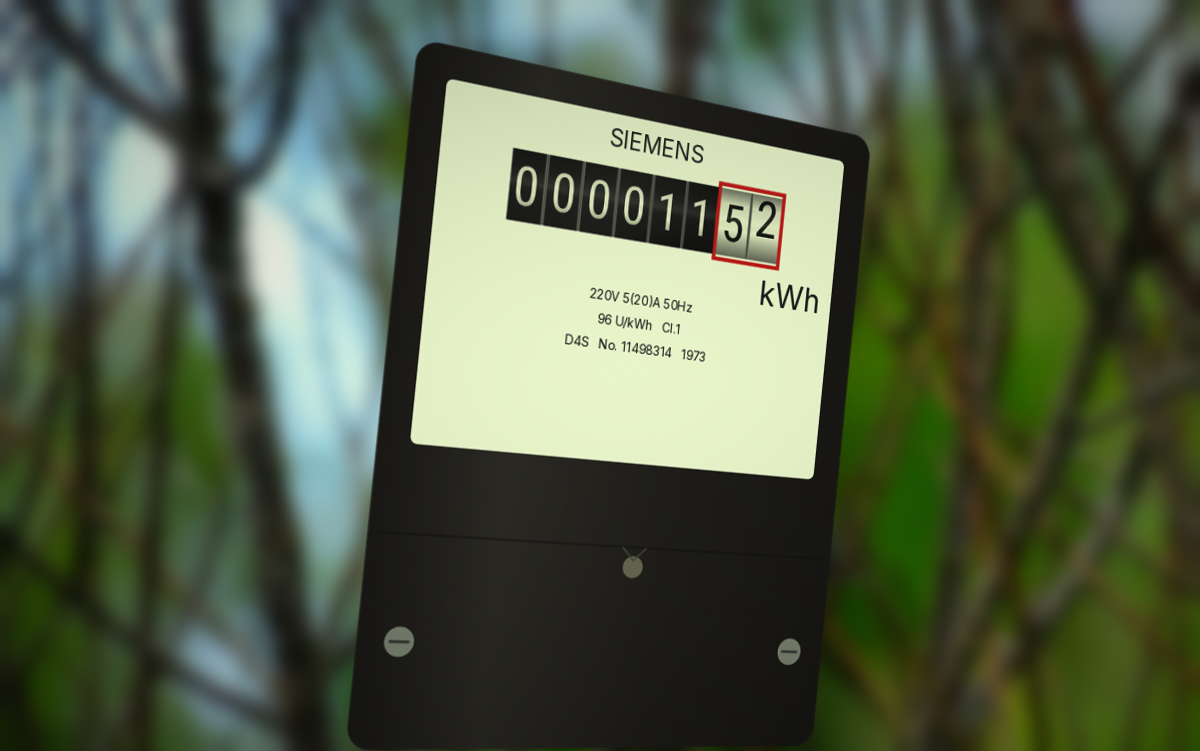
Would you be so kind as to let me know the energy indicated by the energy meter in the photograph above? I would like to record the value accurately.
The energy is 11.52 kWh
